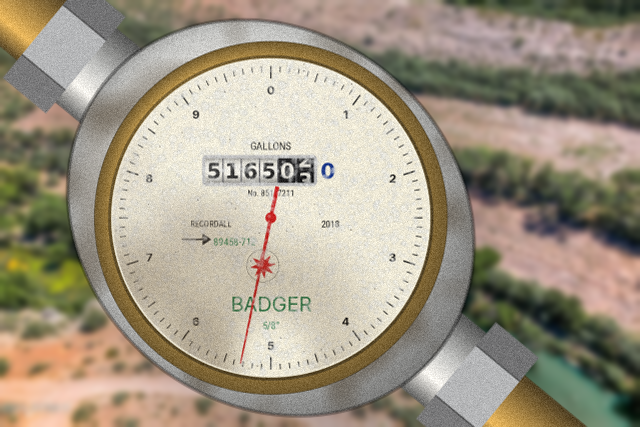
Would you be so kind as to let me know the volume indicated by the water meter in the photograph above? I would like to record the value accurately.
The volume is 5165025.3 gal
